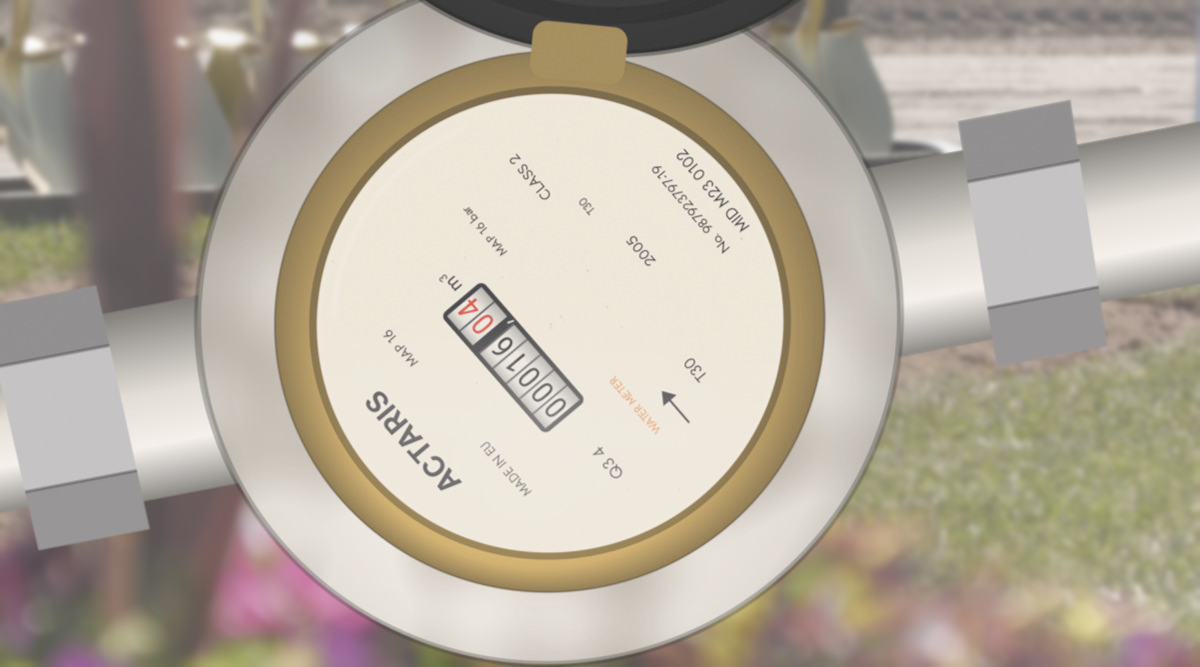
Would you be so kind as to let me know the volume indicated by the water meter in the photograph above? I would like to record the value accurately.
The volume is 16.04 m³
